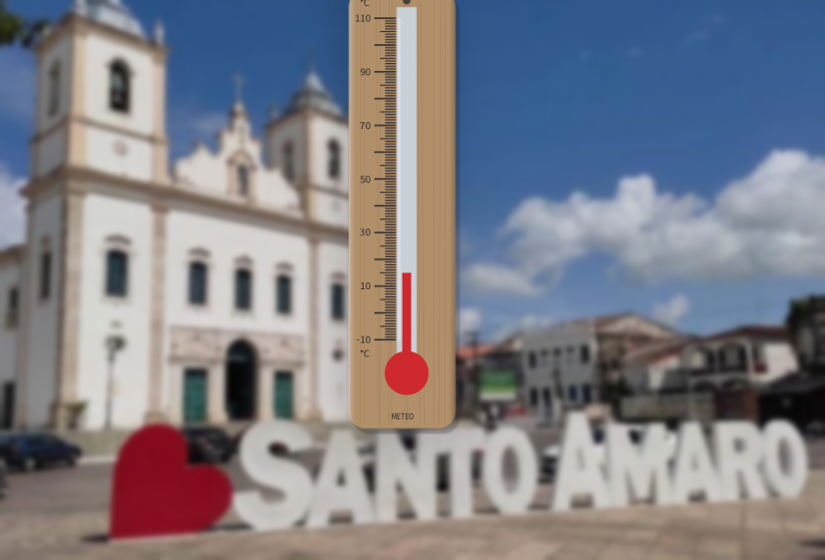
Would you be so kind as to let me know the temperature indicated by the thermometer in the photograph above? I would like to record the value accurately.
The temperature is 15 °C
